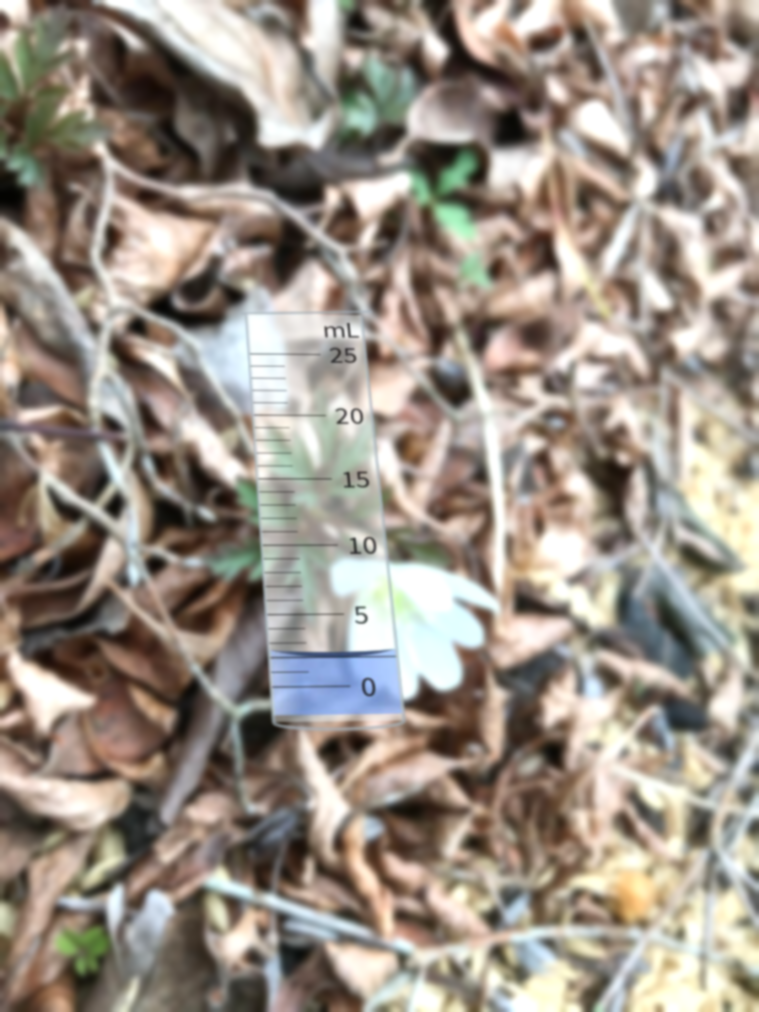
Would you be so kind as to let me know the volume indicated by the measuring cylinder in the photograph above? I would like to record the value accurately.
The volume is 2 mL
